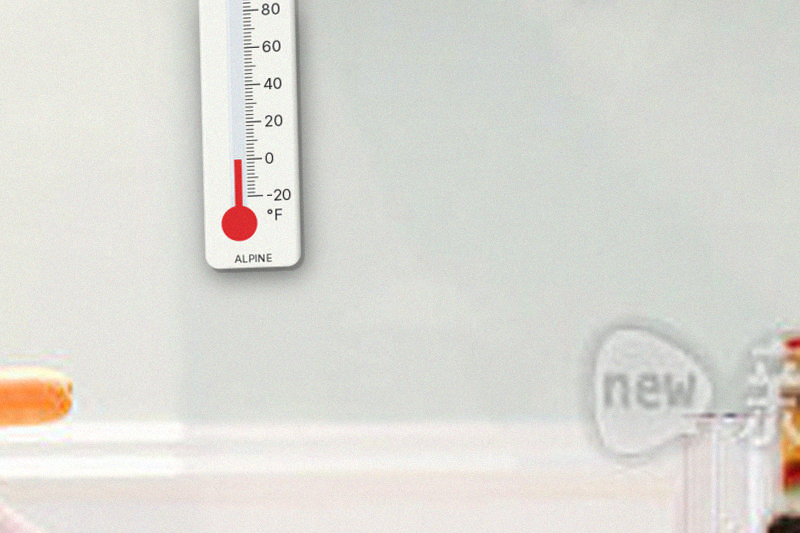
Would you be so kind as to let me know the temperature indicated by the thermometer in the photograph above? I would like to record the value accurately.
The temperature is 0 °F
